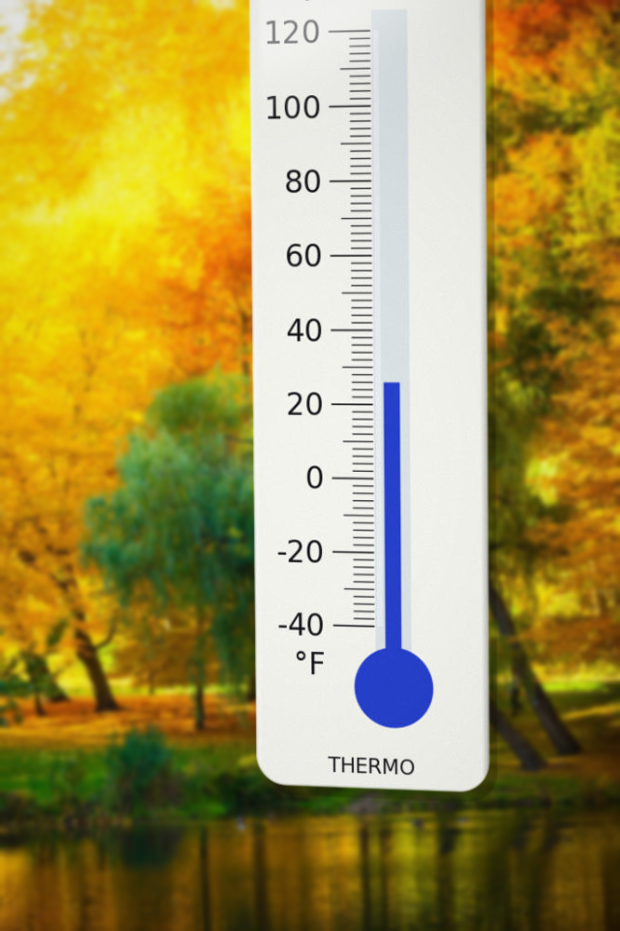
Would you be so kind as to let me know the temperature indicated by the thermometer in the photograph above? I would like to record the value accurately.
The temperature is 26 °F
